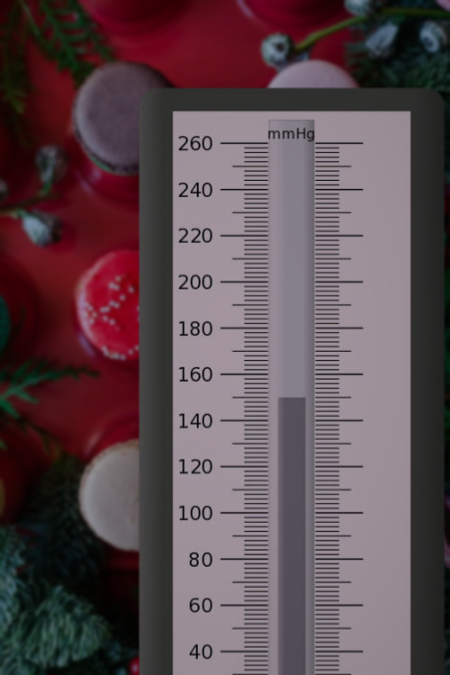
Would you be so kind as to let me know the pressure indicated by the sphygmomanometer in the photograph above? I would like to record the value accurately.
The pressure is 150 mmHg
